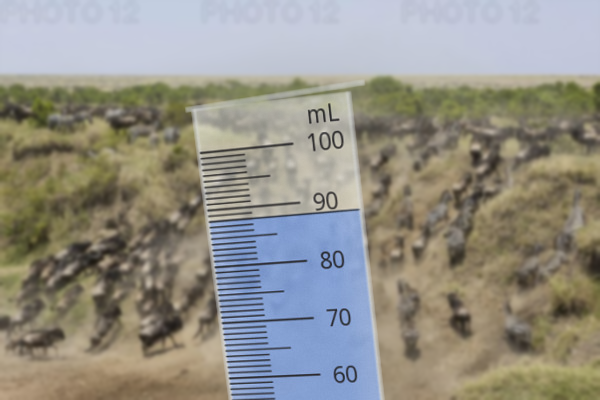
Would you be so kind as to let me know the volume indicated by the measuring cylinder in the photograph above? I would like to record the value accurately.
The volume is 88 mL
